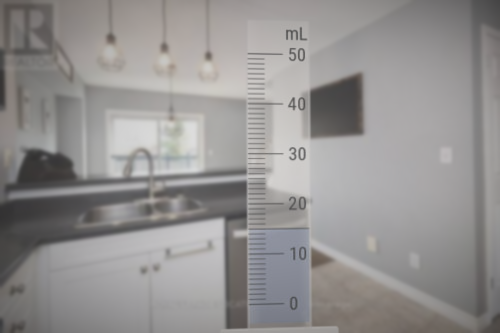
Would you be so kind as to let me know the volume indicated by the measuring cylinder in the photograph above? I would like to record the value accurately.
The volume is 15 mL
